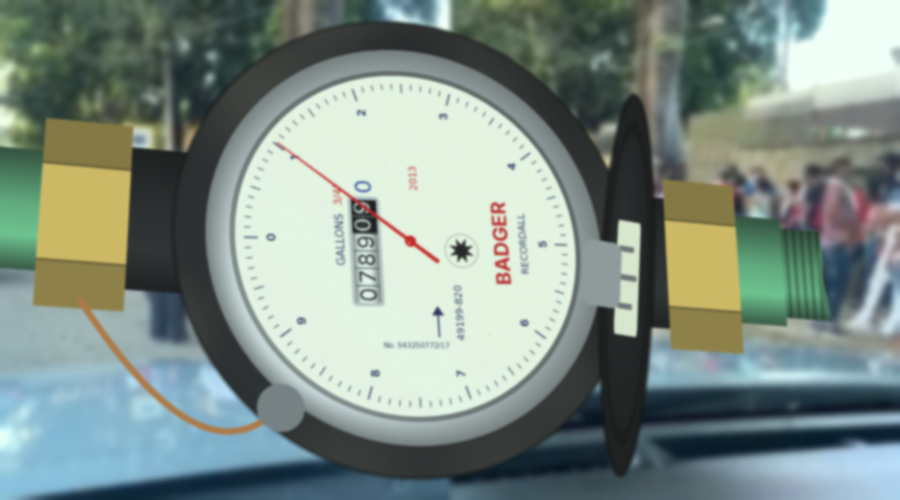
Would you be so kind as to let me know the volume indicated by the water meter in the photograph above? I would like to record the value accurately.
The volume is 789091.0 gal
